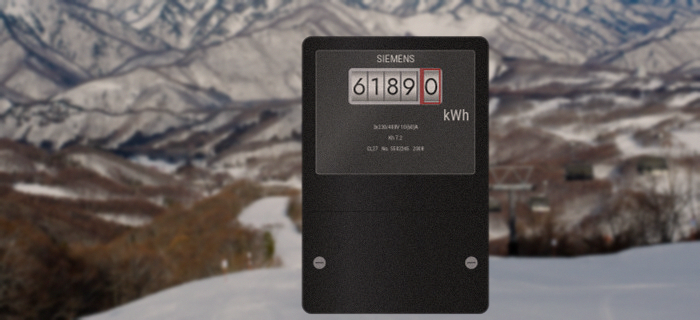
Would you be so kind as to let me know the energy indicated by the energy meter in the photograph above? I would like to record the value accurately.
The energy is 6189.0 kWh
